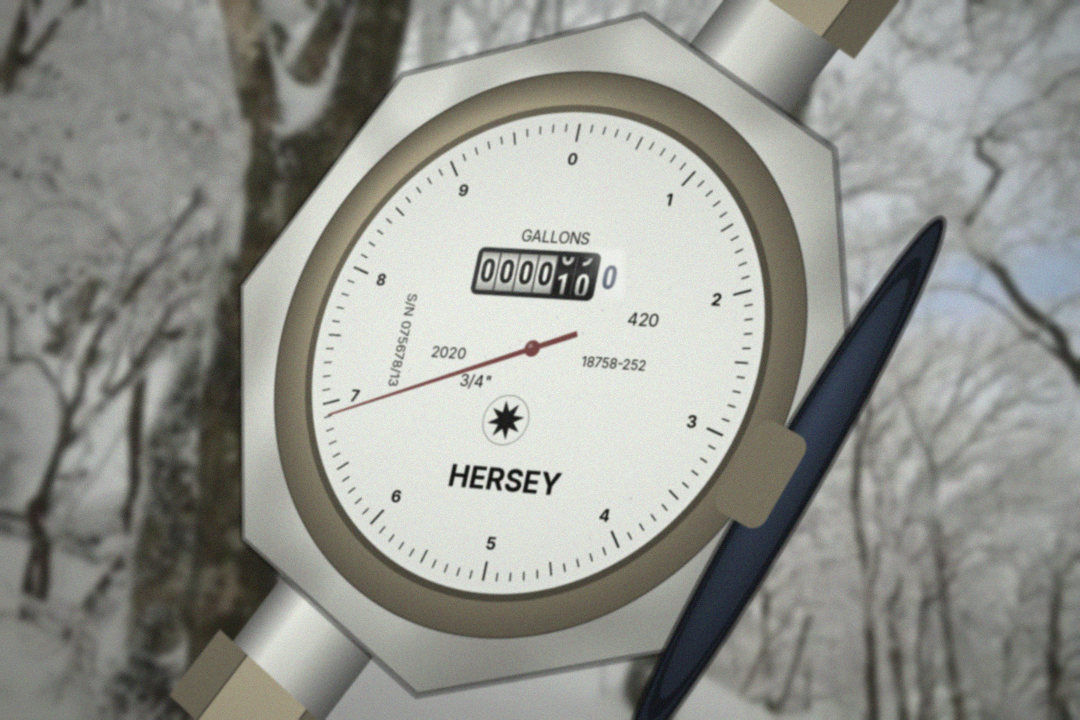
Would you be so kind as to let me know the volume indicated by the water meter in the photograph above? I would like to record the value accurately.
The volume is 96.9 gal
